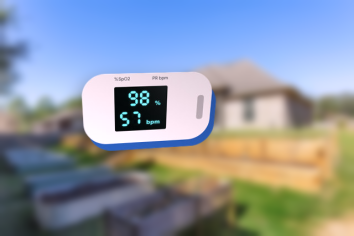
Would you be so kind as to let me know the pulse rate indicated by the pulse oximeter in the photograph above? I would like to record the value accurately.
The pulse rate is 57 bpm
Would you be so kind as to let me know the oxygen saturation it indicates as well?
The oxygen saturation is 98 %
